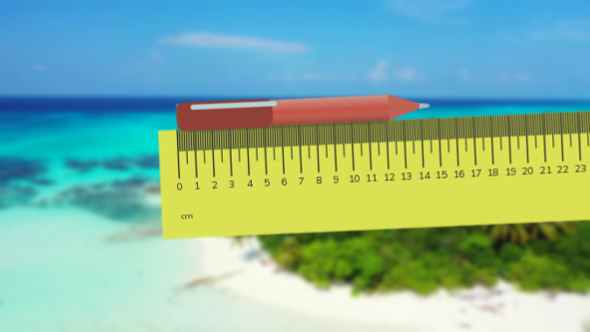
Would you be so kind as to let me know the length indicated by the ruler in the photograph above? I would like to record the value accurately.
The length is 14.5 cm
